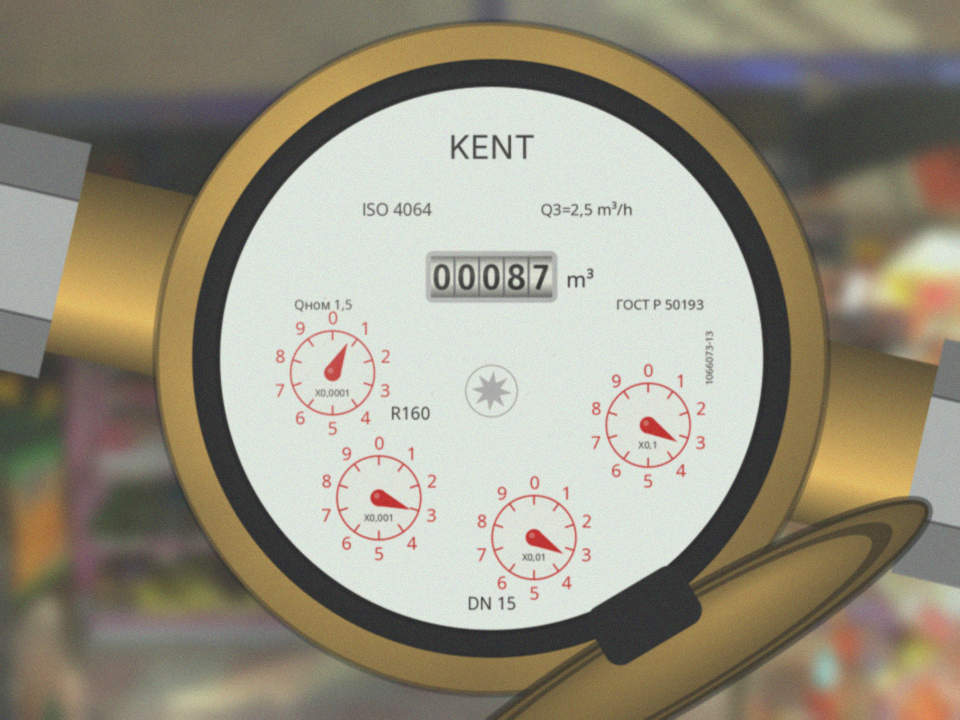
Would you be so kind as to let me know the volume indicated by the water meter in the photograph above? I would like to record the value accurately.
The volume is 87.3330 m³
